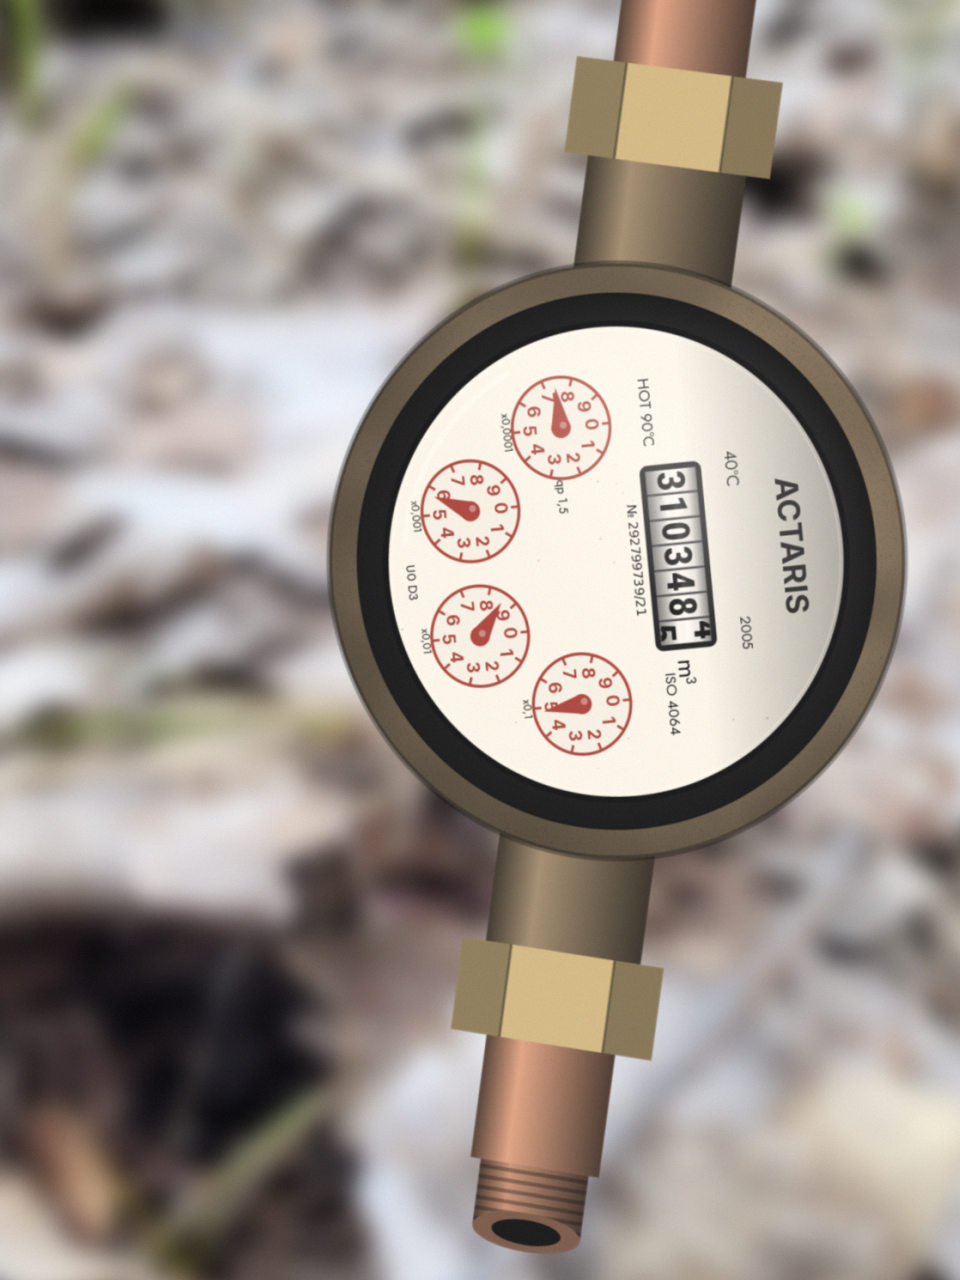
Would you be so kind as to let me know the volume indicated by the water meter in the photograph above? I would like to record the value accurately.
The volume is 3103484.4857 m³
